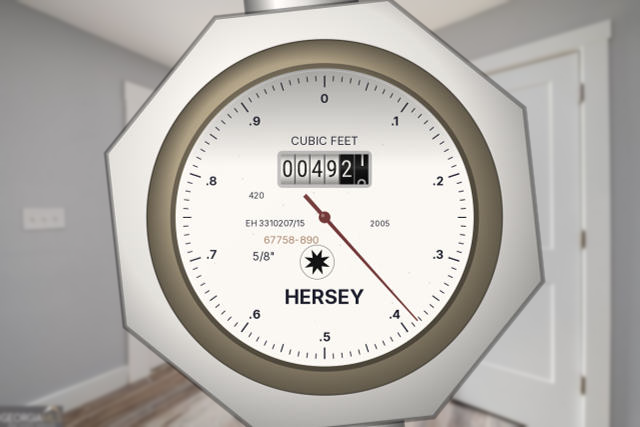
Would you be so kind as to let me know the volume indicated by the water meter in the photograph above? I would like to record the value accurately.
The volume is 4921.38 ft³
